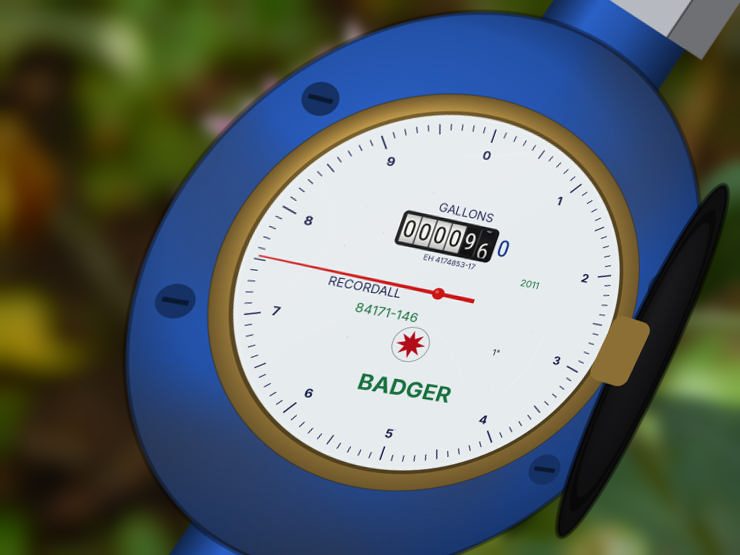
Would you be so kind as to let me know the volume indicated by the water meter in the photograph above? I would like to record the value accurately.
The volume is 957.5 gal
